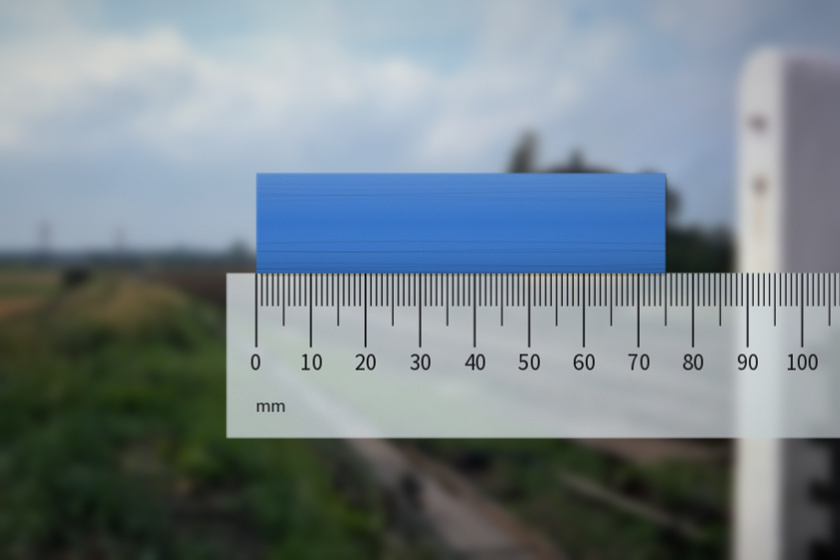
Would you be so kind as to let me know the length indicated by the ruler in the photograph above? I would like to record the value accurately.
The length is 75 mm
